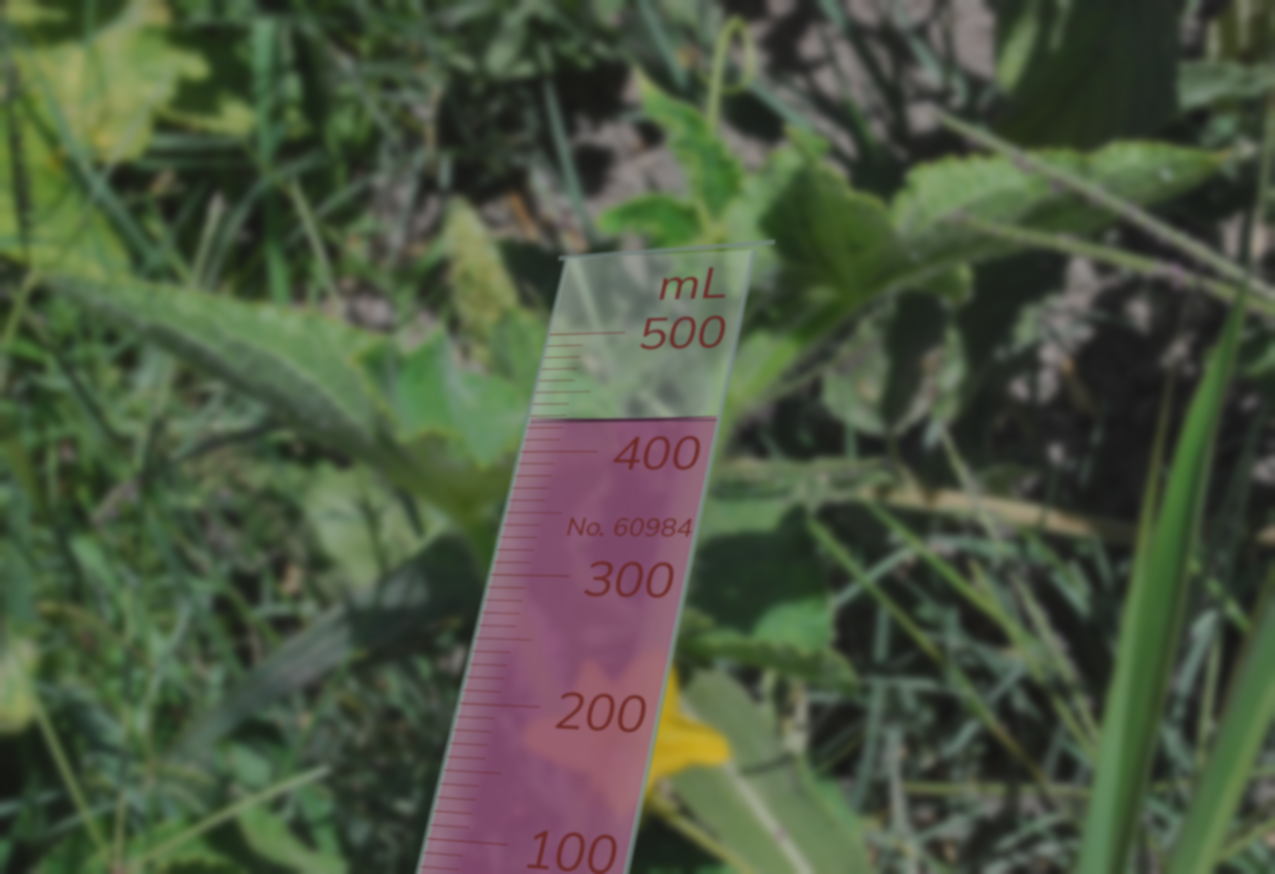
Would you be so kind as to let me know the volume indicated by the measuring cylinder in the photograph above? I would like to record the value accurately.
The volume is 425 mL
